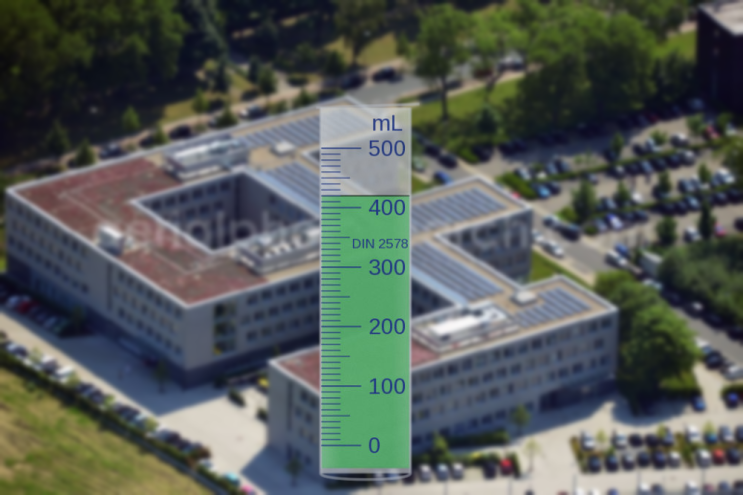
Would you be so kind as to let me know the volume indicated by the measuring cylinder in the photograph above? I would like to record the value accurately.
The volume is 420 mL
